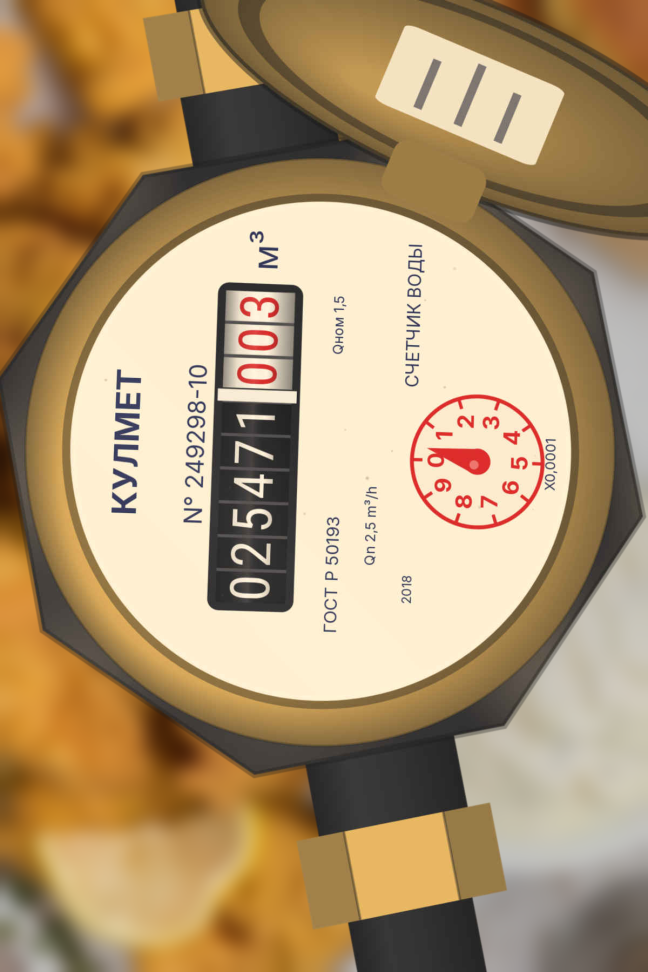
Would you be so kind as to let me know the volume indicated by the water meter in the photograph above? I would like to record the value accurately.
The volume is 25471.0030 m³
